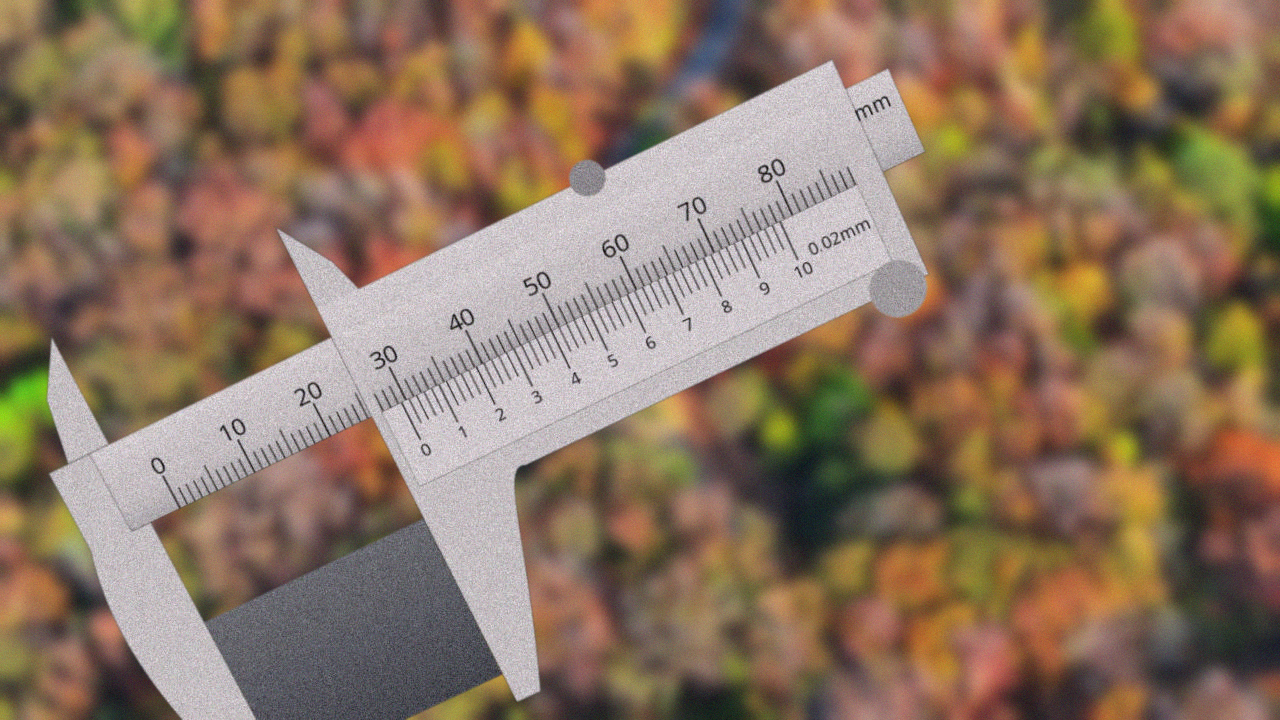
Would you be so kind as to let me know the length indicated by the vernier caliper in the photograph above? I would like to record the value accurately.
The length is 29.4 mm
